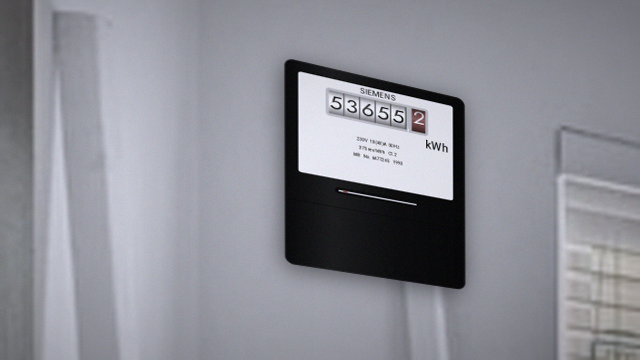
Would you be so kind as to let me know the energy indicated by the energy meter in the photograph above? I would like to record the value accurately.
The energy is 53655.2 kWh
